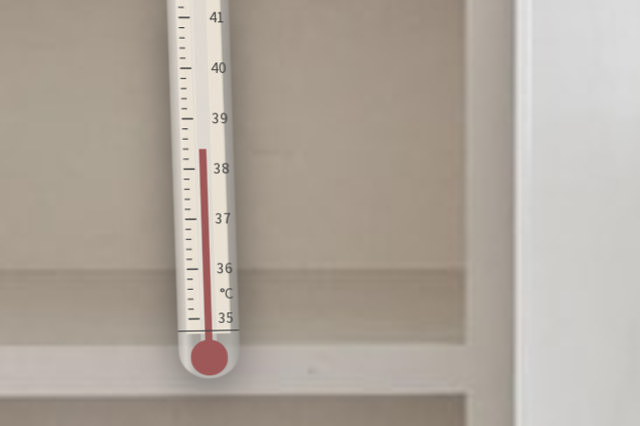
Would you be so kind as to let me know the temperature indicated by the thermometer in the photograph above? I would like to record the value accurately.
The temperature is 38.4 °C
